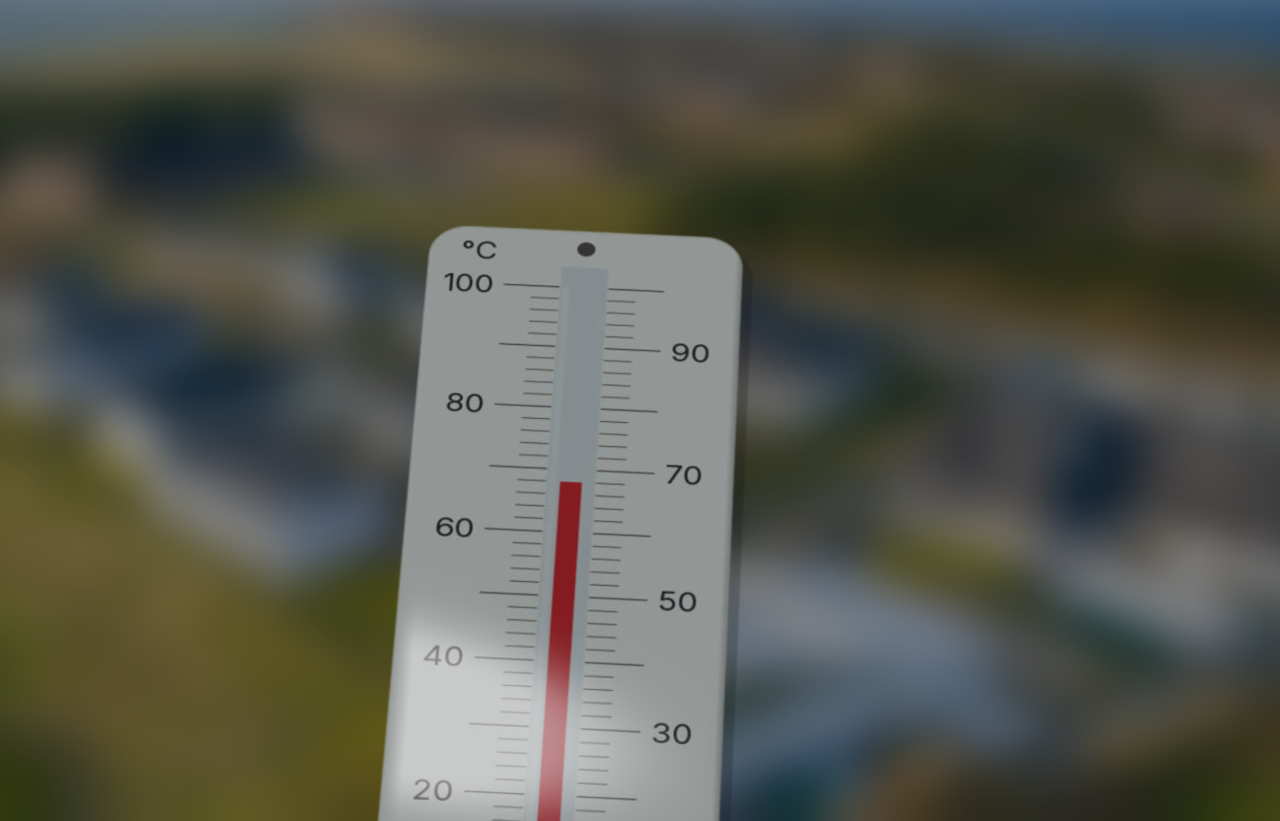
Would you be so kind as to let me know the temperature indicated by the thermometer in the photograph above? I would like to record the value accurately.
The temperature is 68 °C
